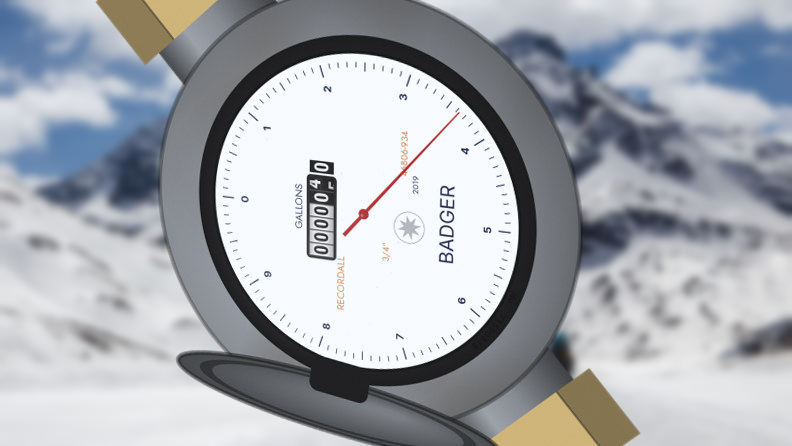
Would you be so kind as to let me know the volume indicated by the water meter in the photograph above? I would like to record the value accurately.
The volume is 43.6 gal
